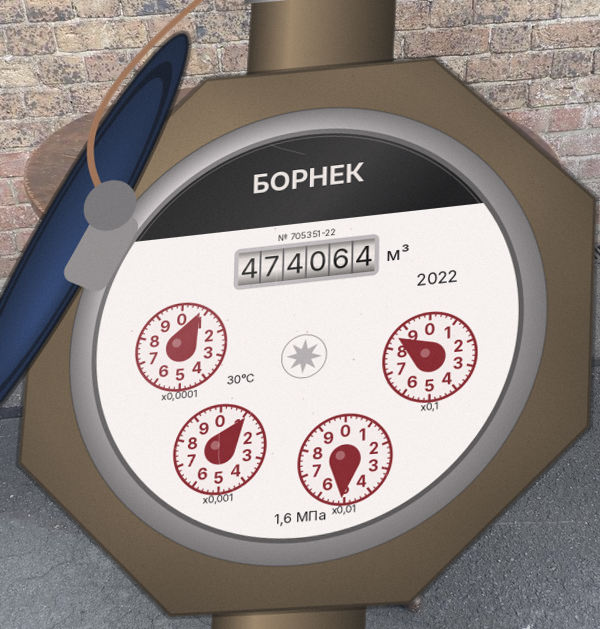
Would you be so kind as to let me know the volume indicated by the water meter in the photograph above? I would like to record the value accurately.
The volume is 474064.8510 m³
